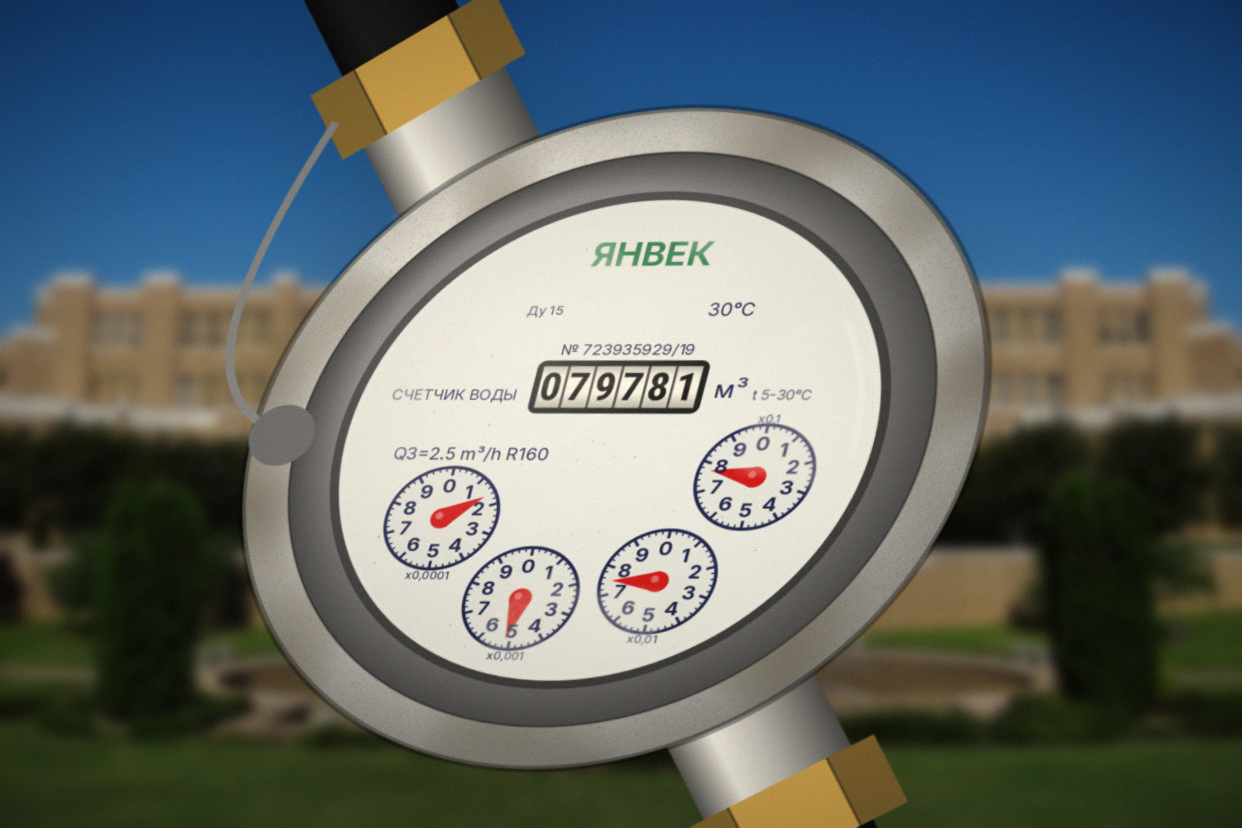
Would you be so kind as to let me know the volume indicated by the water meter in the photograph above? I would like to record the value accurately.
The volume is 79781.7751 m³
